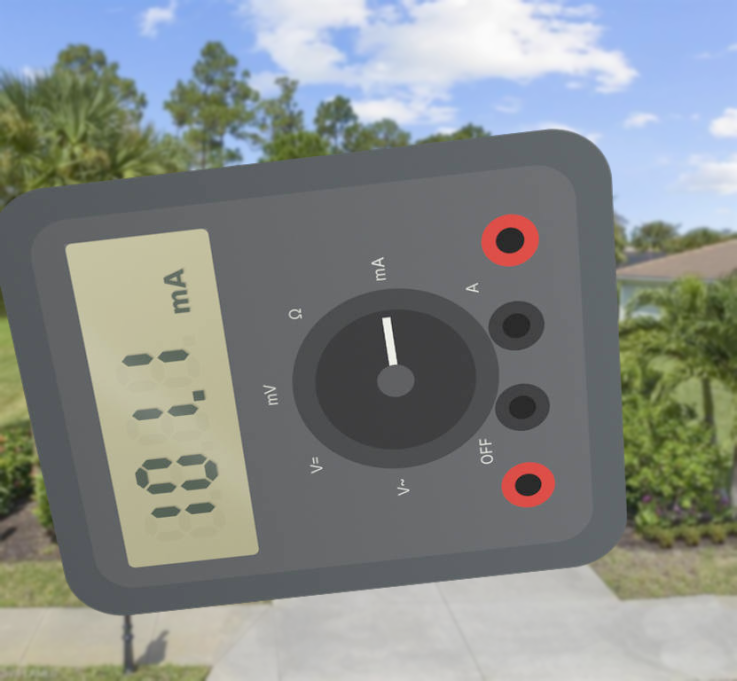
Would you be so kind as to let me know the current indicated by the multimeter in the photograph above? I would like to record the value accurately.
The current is 101.1 mA
